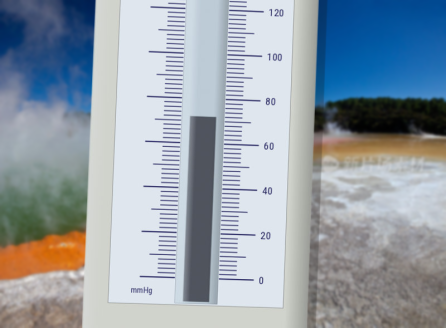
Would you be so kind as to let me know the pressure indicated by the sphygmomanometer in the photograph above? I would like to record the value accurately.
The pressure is 72 mmHg
